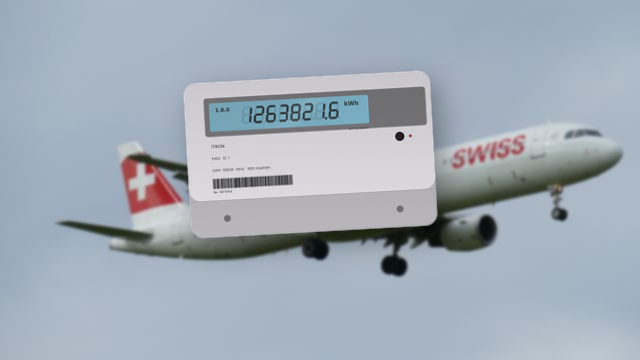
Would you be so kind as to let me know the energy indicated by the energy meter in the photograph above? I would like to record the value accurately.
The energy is 1263821.6 kWh
